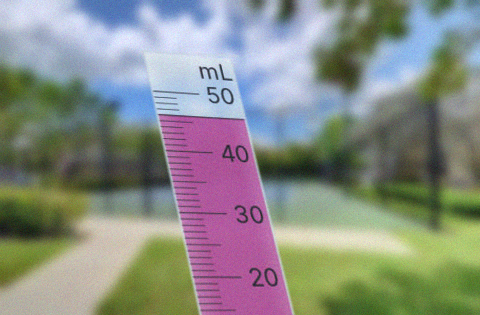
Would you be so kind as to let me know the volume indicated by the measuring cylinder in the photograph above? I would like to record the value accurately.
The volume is 46 mL
